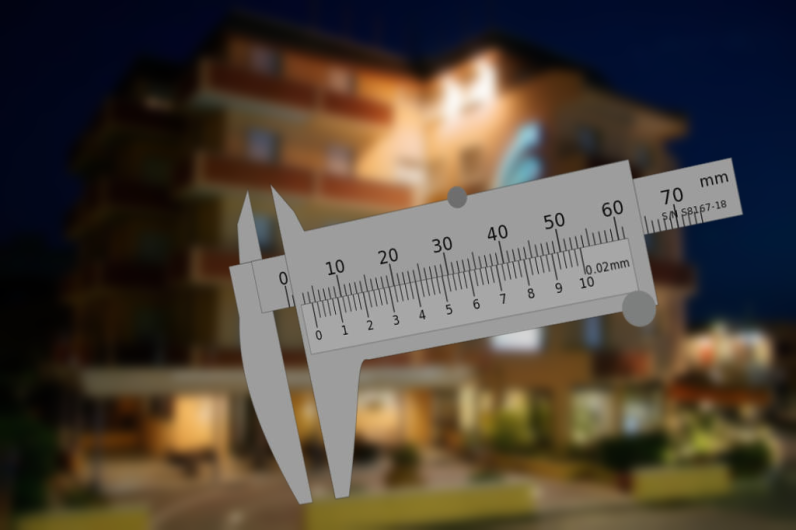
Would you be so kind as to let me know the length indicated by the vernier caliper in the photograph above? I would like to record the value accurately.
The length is 4.4 mm
